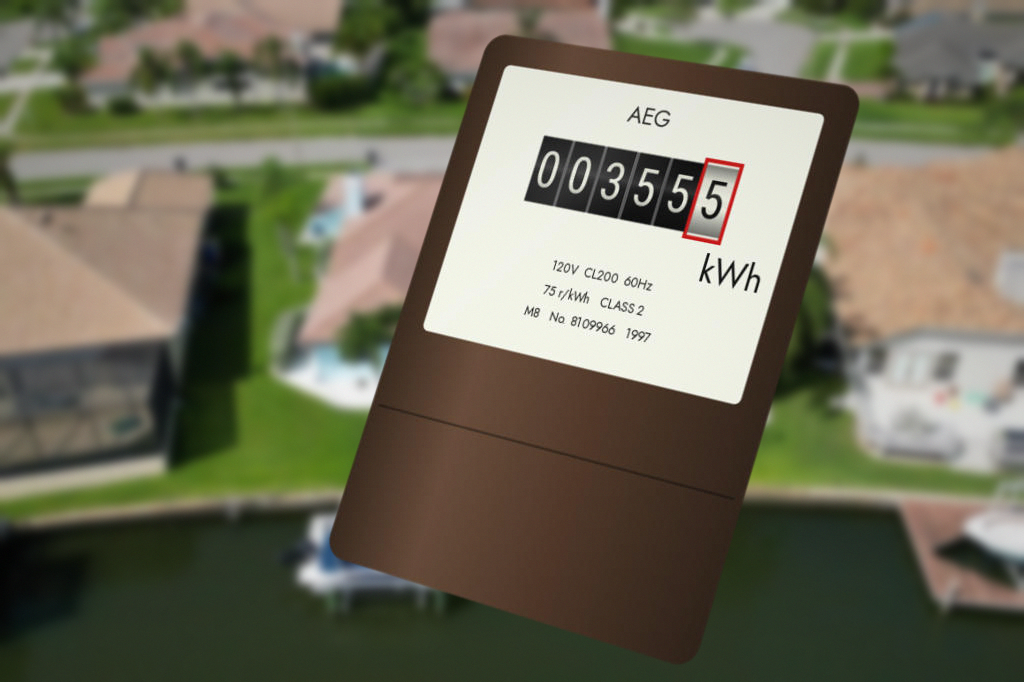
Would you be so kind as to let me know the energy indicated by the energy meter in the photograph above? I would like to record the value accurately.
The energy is 355.5 kWh
